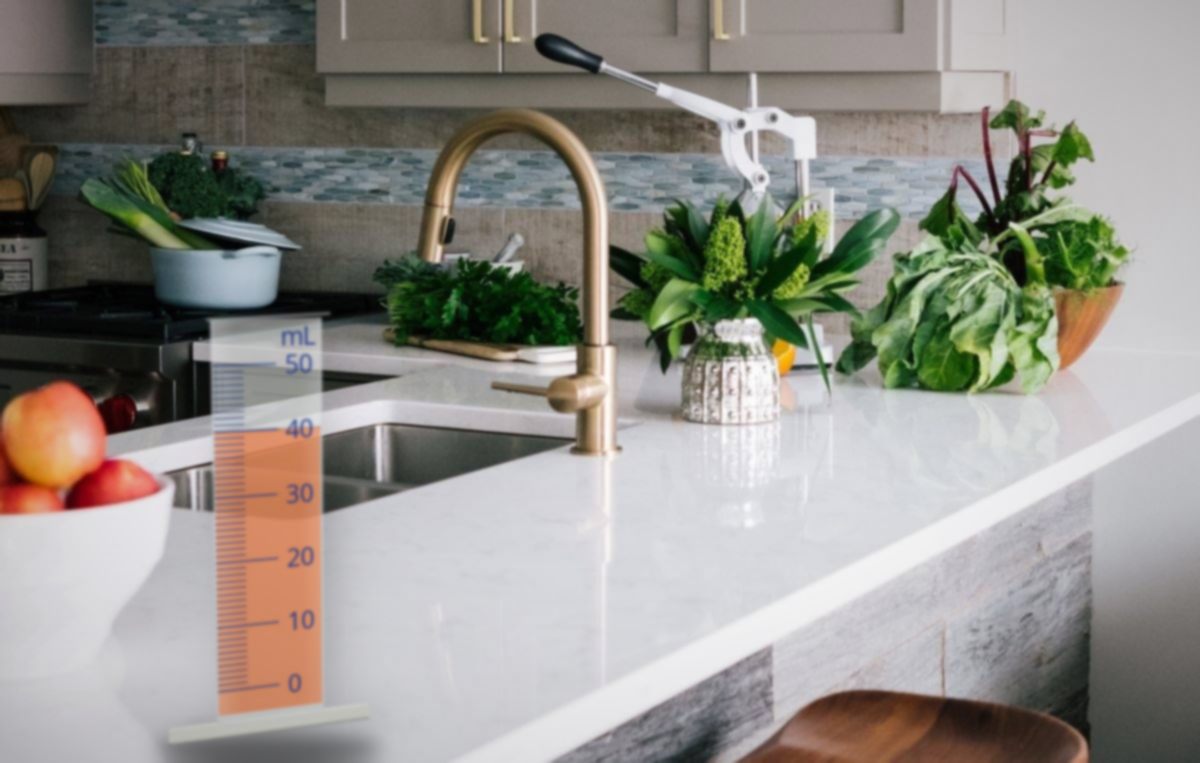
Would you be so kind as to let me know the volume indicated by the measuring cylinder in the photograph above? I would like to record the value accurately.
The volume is 40 mL
